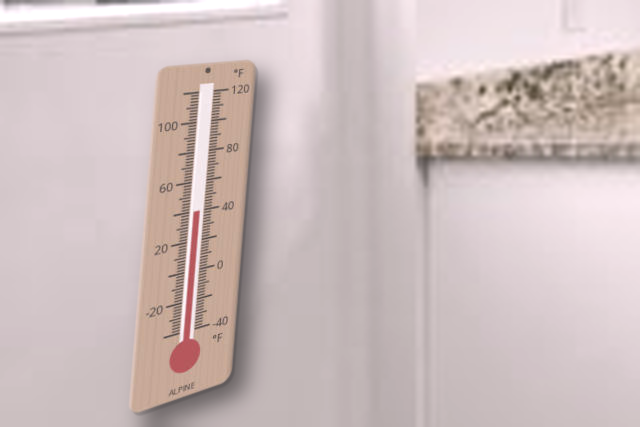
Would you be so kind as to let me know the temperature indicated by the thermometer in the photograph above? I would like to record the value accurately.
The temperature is 40 °F
